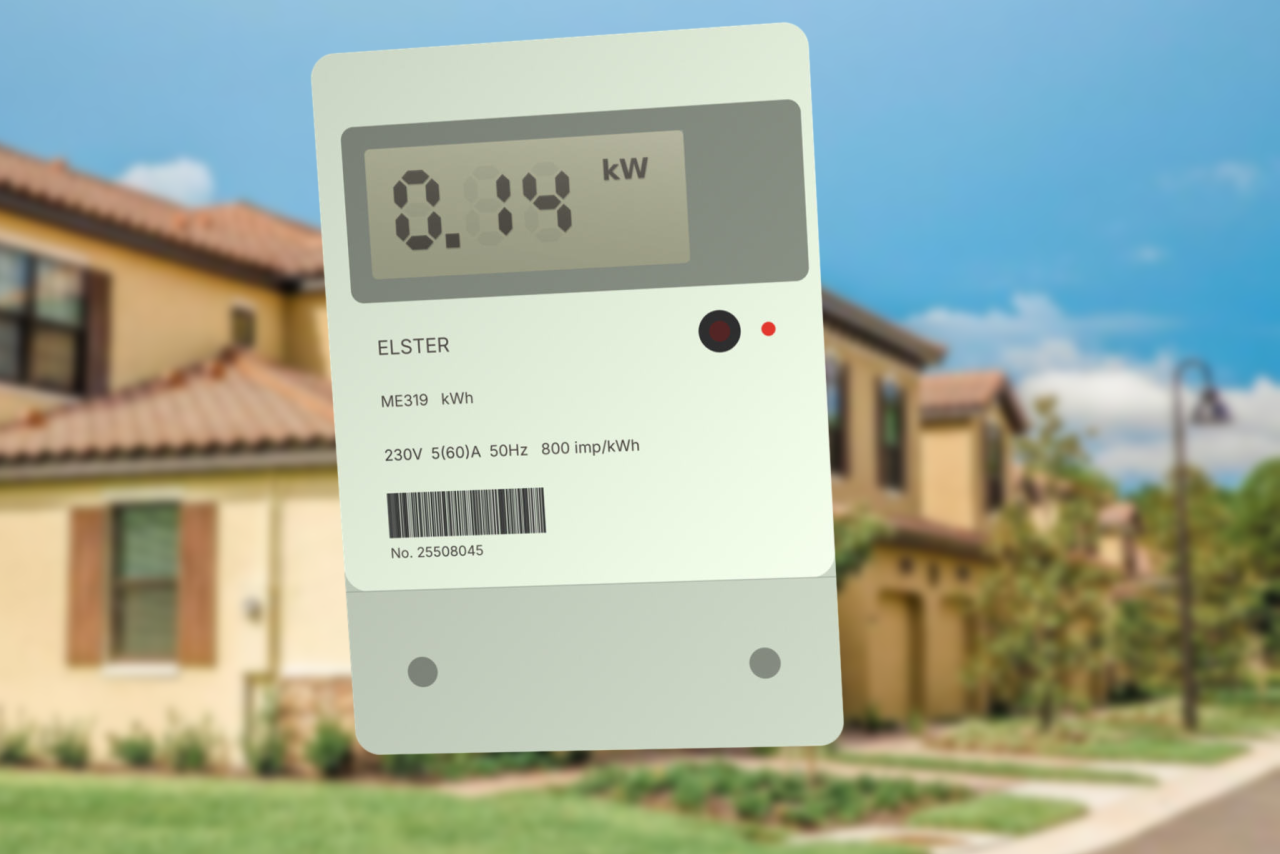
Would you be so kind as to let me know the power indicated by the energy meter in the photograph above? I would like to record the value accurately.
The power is 0.14 kW
